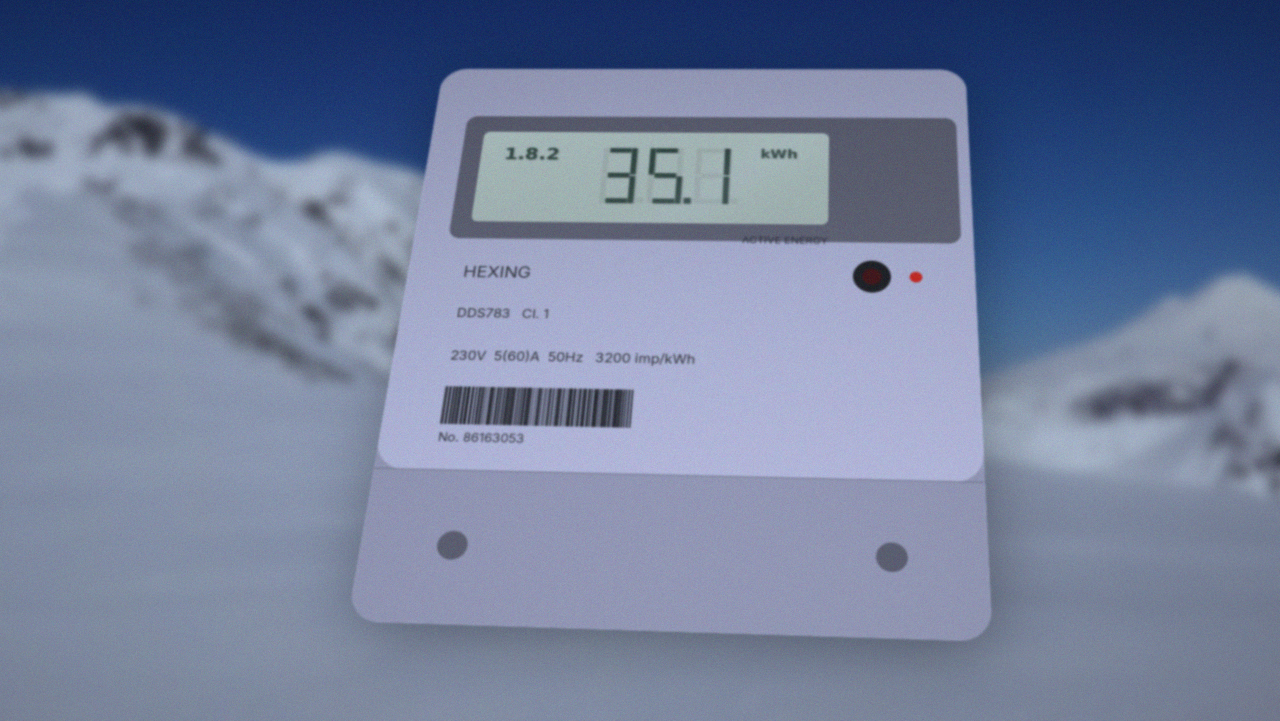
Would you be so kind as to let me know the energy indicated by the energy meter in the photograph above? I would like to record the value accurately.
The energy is 35.1 kWh
